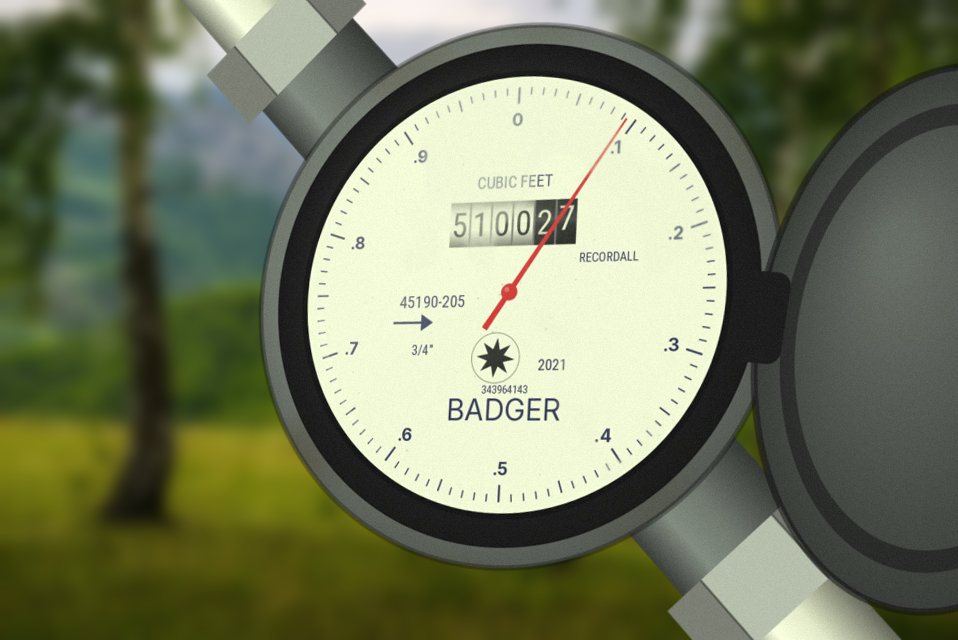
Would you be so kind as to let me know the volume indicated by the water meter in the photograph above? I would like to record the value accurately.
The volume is 510027.09 ft³
